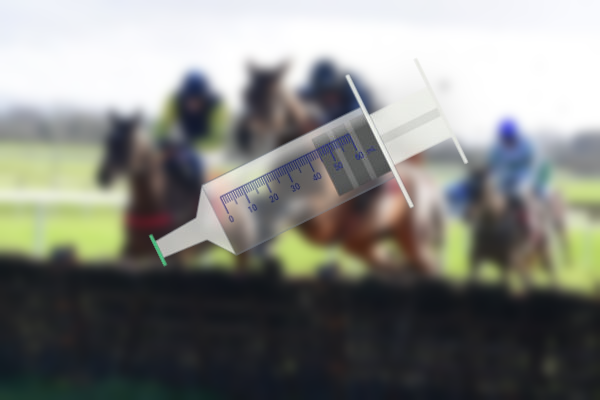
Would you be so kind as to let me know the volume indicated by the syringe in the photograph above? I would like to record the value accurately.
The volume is 45 mL
